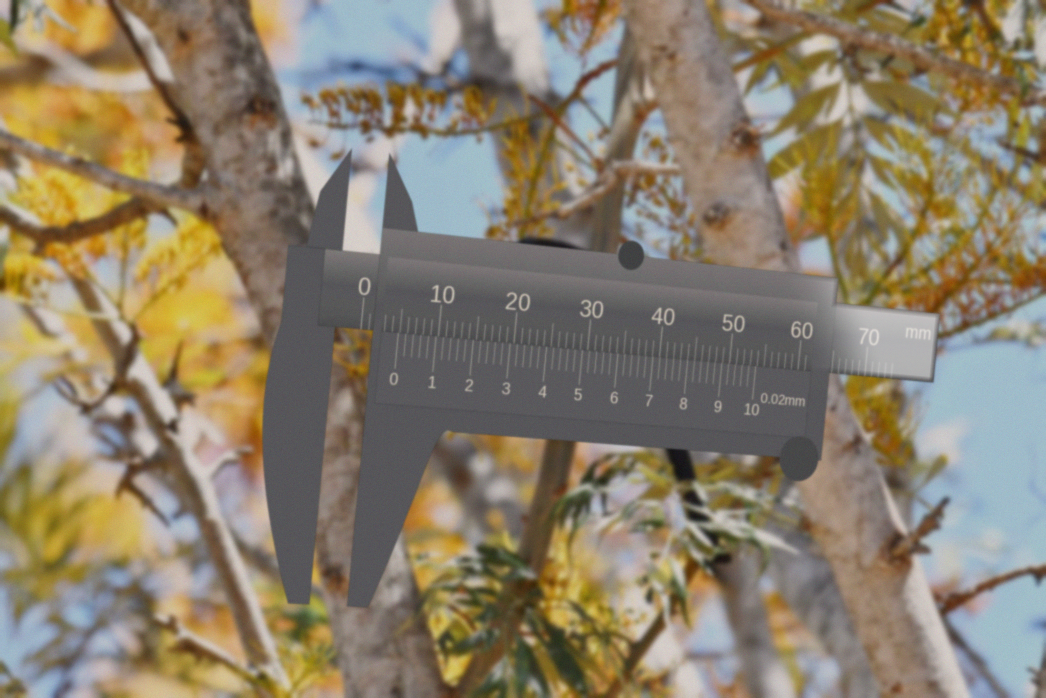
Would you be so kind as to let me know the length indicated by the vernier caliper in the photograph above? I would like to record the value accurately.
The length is 4.8 mm
